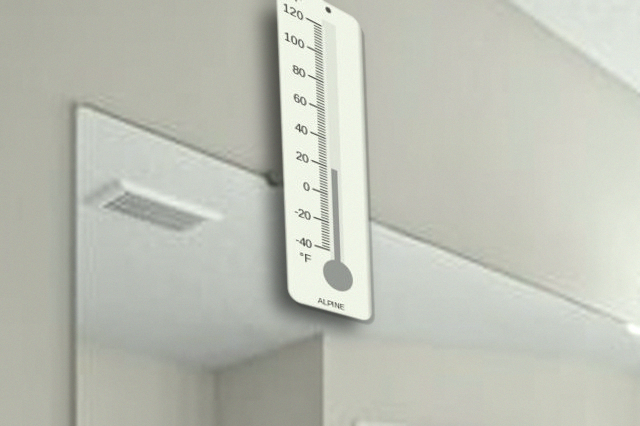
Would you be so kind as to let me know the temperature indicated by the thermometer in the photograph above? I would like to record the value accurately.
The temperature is 20 °F
